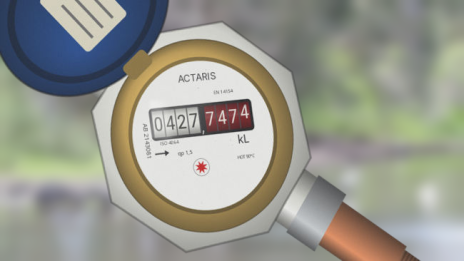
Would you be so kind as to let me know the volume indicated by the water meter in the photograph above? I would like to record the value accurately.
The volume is 427.7474 kL
